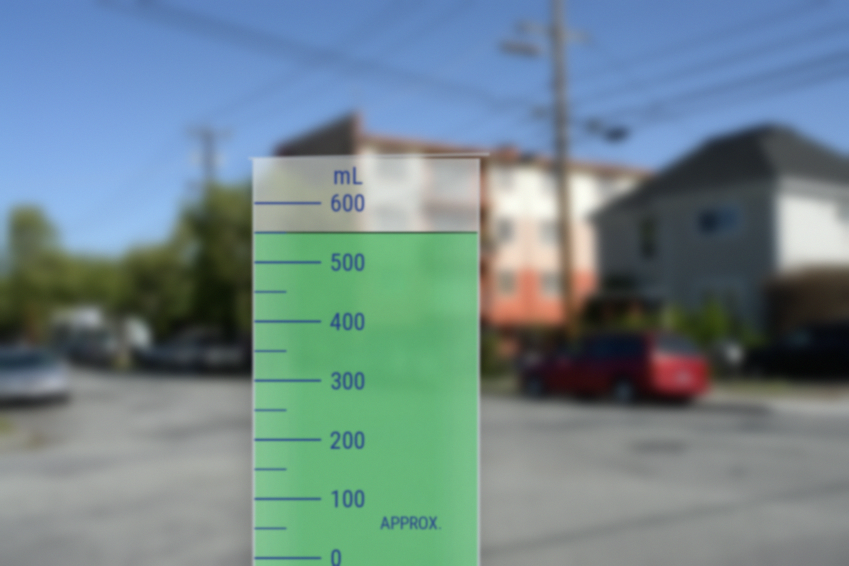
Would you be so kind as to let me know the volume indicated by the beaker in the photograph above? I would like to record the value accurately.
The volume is 550 mL
